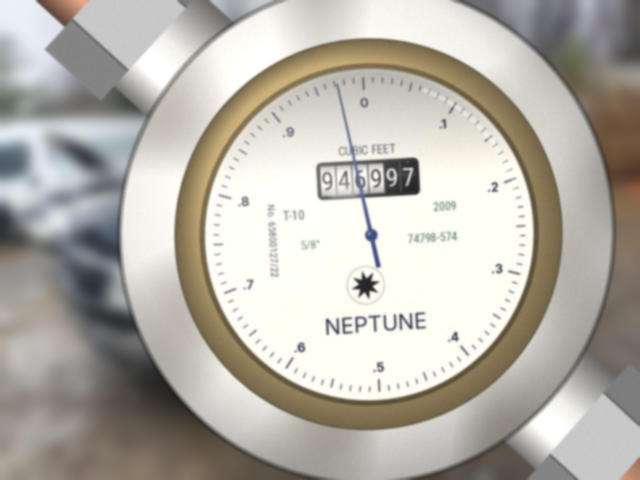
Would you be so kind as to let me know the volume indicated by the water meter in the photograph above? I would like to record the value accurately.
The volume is 946996.97 ft³
